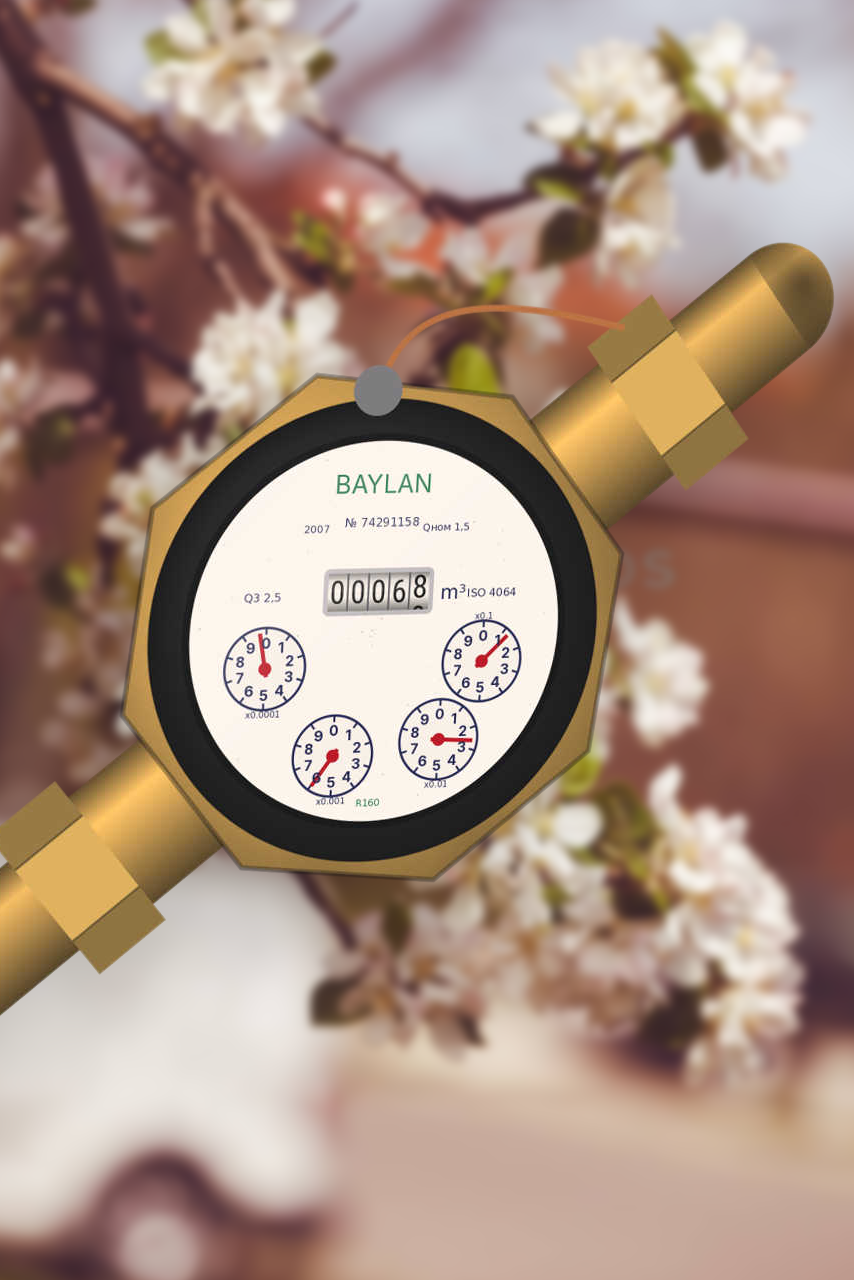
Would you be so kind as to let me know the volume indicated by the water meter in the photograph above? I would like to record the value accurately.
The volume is 68.1259 m³
